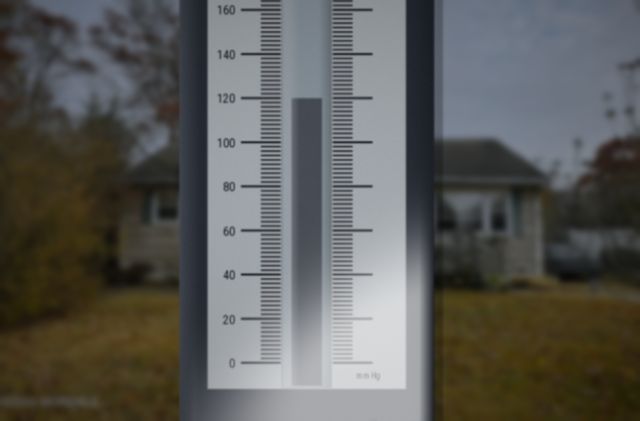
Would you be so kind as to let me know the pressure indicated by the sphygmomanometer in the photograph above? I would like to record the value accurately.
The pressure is 120 mmHg
